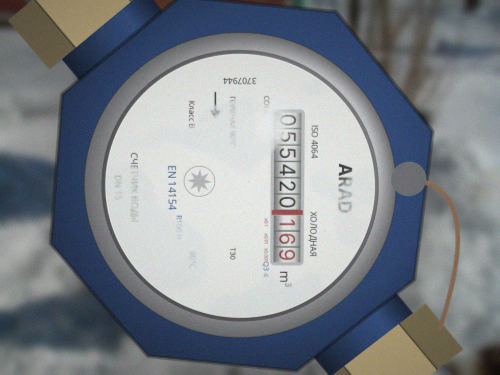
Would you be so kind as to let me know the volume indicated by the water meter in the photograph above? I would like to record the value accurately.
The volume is 55420.169 m³
